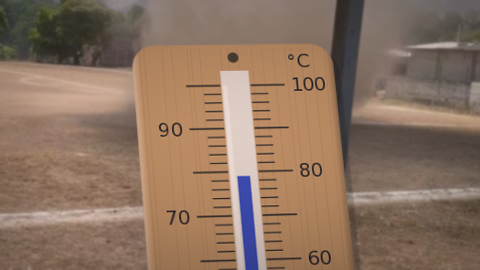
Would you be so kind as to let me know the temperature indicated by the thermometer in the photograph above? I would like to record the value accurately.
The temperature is 79 °C
